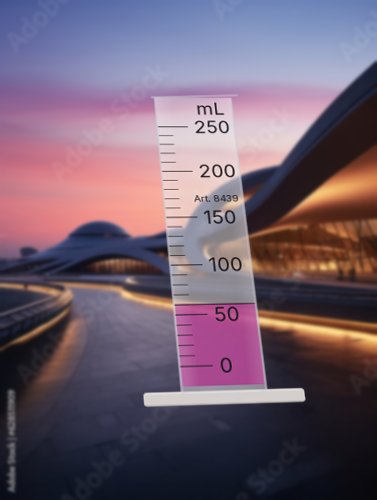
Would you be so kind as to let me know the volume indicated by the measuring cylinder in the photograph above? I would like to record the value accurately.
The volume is 60 mL
